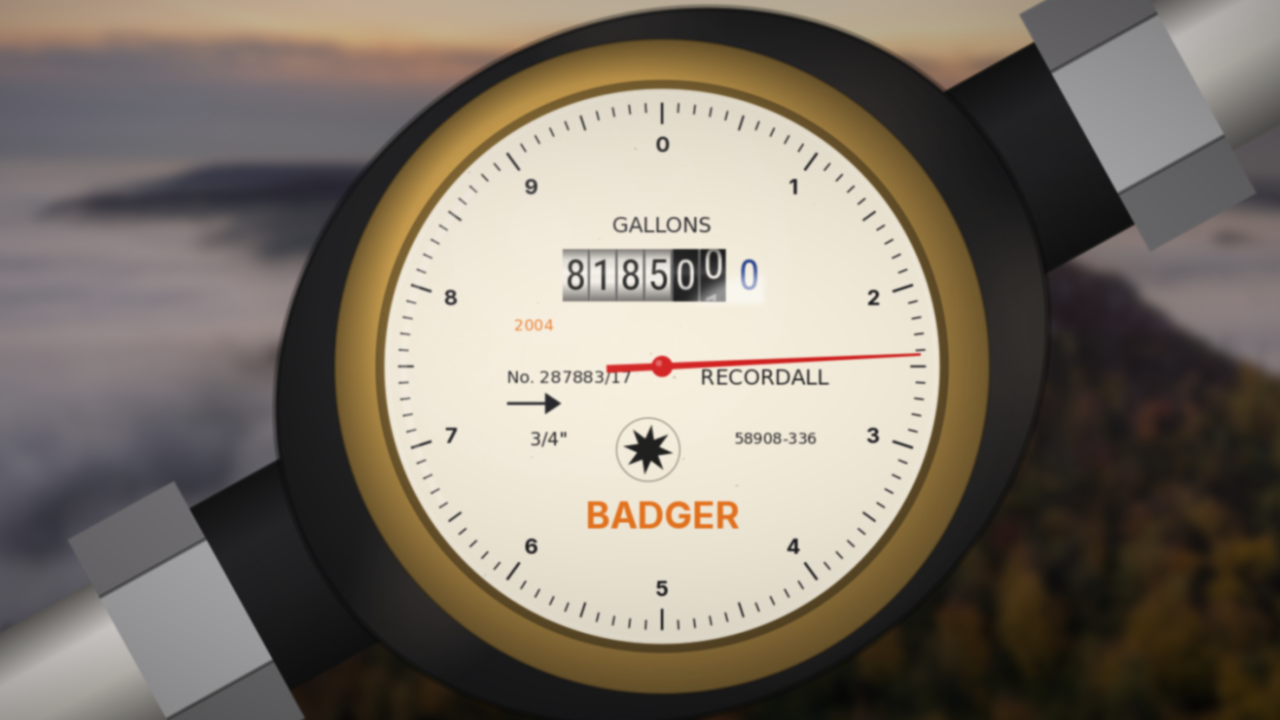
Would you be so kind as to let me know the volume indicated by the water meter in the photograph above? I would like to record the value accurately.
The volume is 8185002.4 gal
